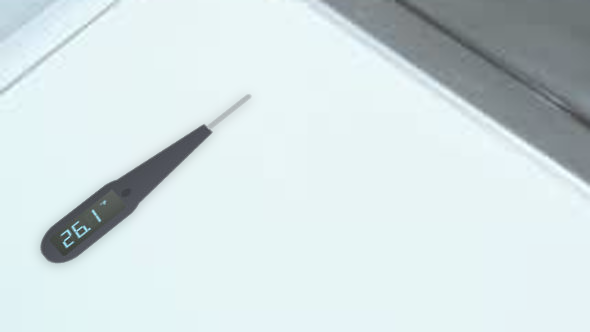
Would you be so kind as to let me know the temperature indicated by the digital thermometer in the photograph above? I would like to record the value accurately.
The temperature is 26.1 °F
